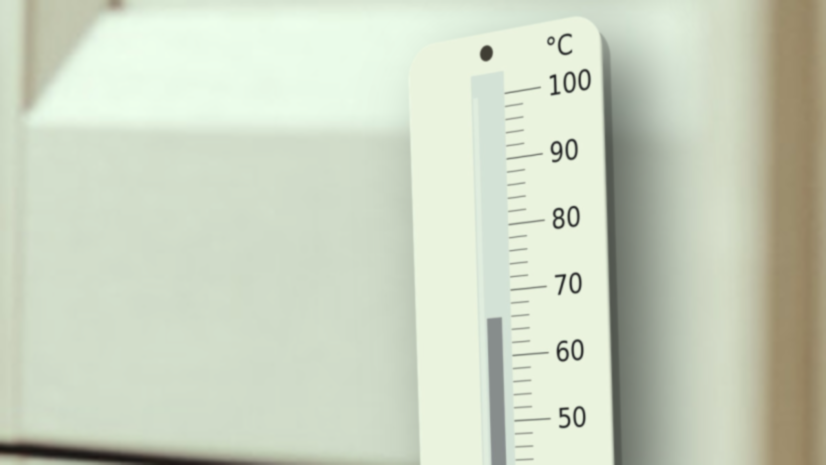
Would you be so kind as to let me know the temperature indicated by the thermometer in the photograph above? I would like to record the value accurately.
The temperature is 66 °C
